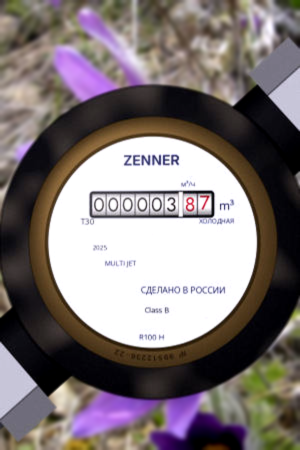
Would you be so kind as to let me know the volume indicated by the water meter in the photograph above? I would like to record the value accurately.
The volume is 3.87 m³
